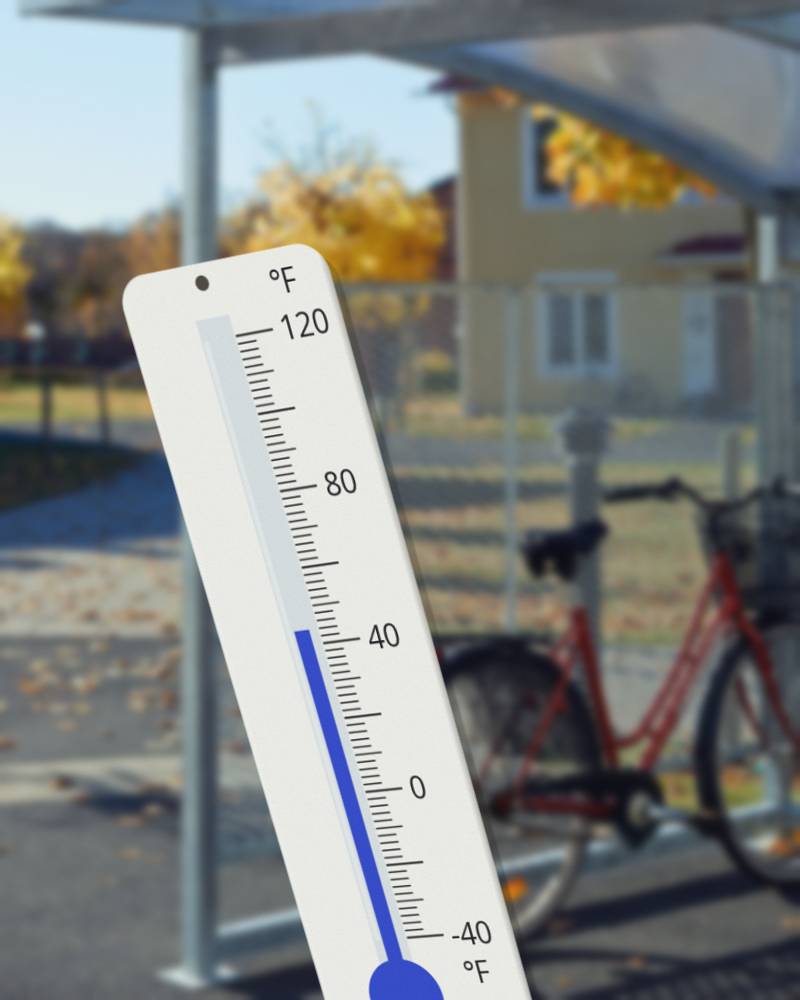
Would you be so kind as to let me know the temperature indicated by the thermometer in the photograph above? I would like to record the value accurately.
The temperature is 44 °F
